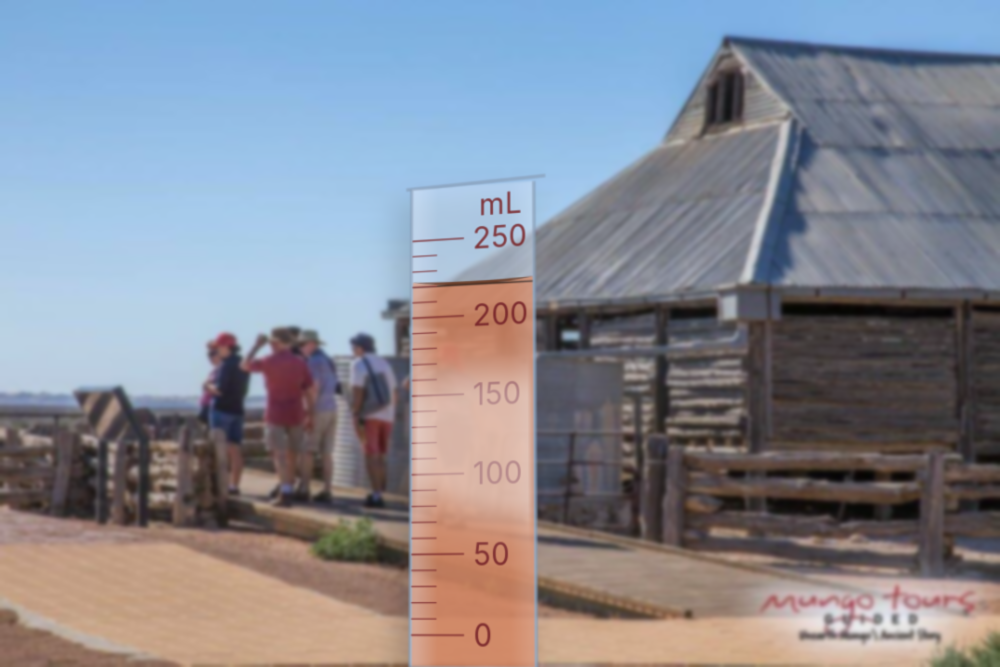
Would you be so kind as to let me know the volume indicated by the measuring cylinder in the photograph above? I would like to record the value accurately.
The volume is 220 mL
